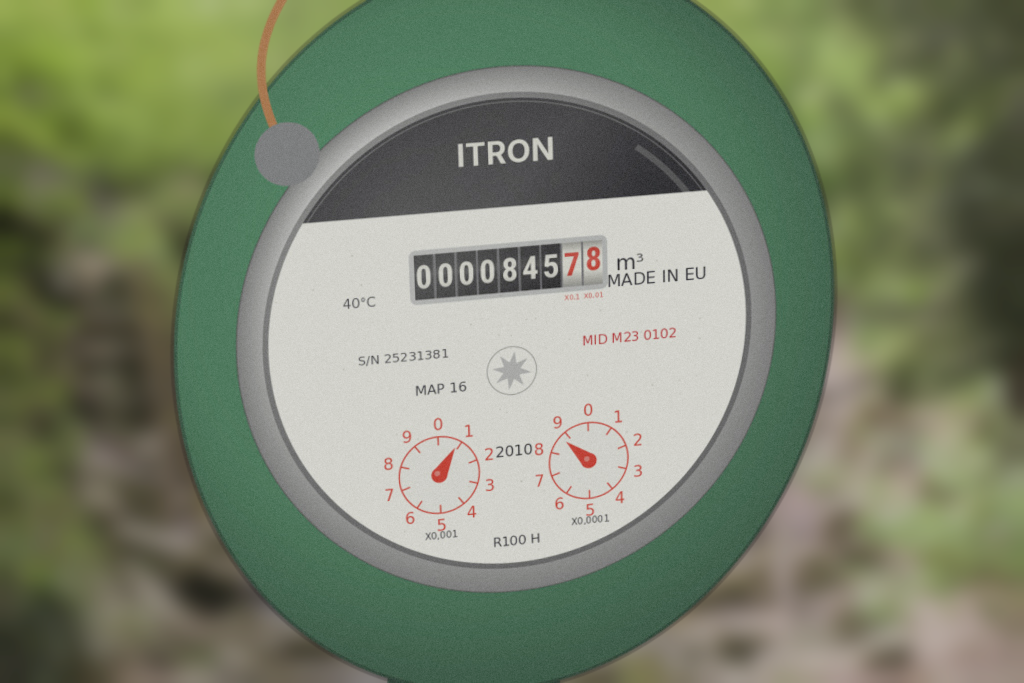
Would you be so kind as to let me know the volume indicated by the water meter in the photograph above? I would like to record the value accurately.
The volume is 845.7808 m³
